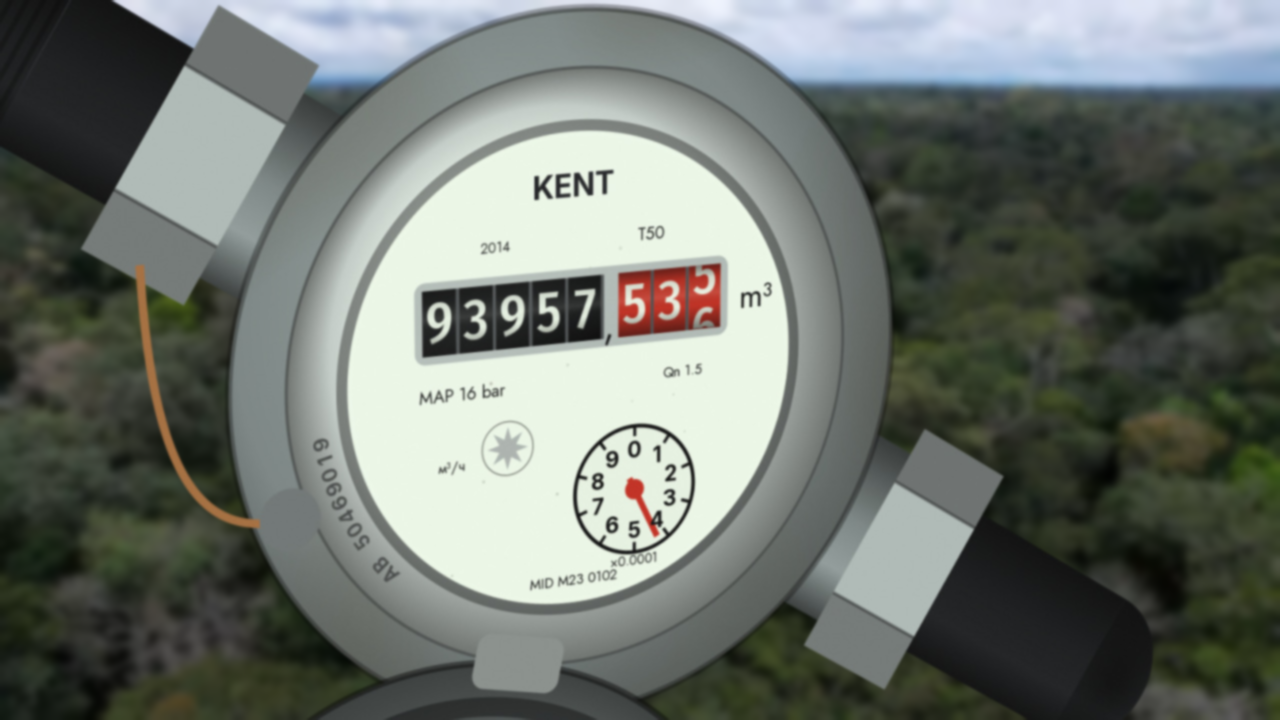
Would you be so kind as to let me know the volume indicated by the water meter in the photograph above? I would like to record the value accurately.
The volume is 93957.5354 m³
